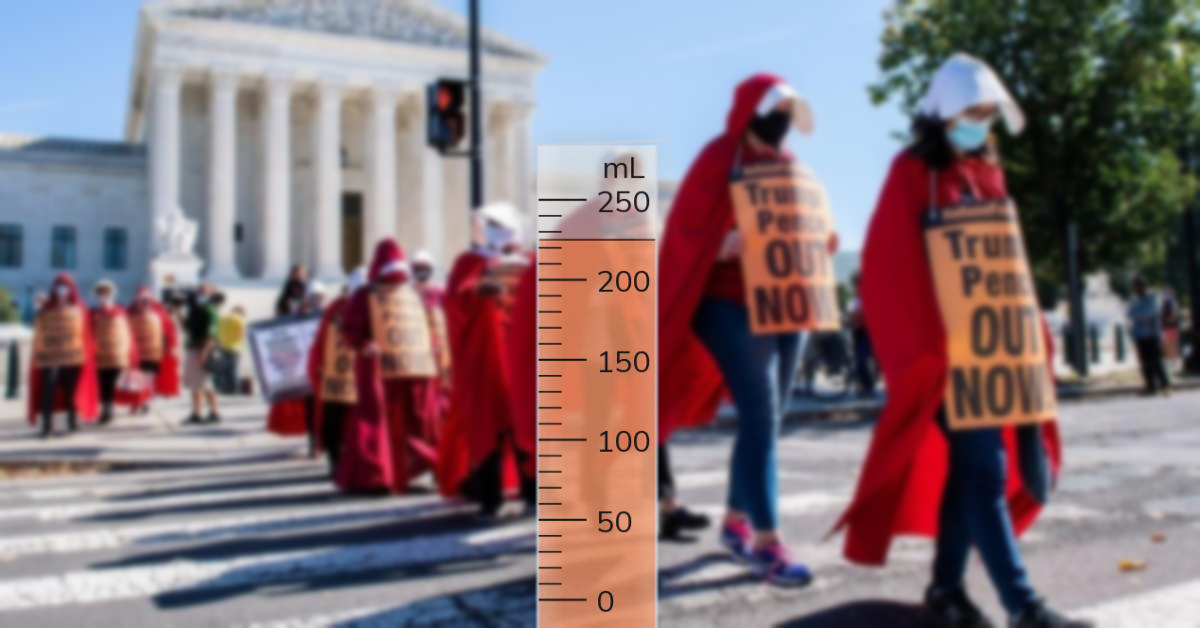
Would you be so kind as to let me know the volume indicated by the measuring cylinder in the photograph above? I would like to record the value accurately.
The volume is 225 mL
